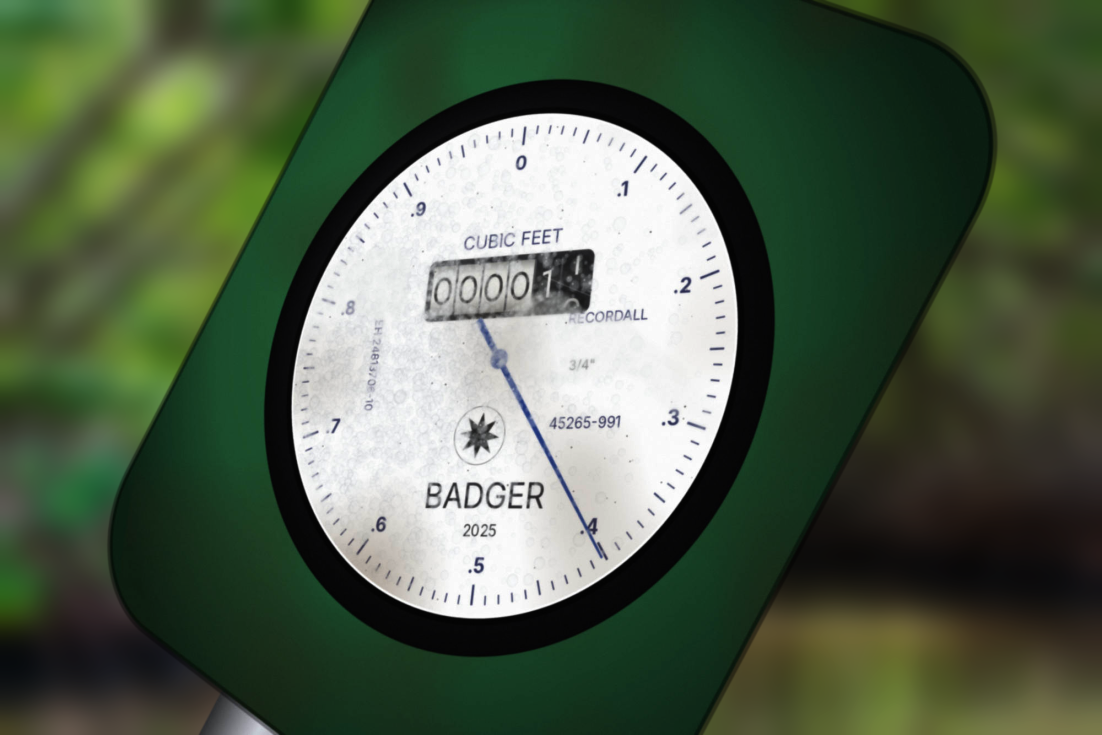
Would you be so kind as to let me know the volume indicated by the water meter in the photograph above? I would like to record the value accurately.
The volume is 11.40 ft³
